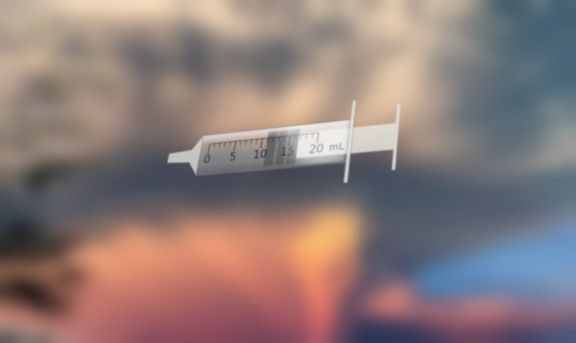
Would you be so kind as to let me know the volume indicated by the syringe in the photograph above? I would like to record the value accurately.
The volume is 11 mL
